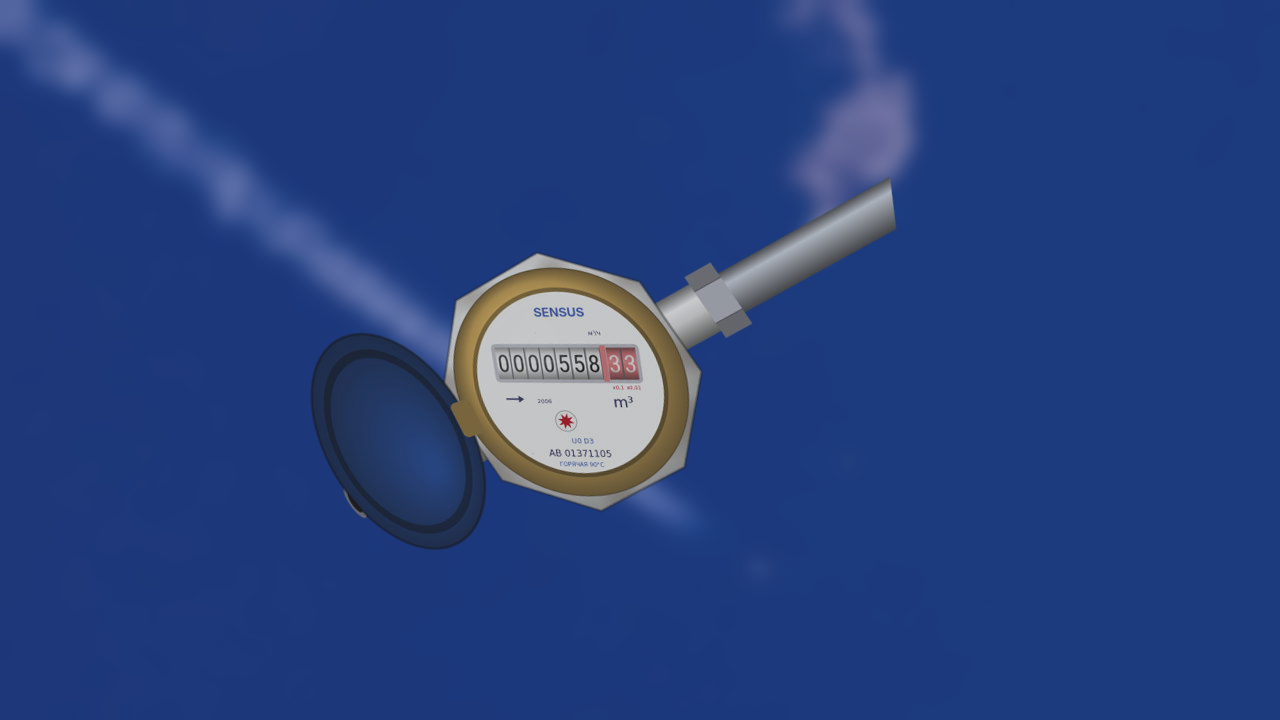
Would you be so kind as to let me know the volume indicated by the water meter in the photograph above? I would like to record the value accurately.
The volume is 558.33 m³
